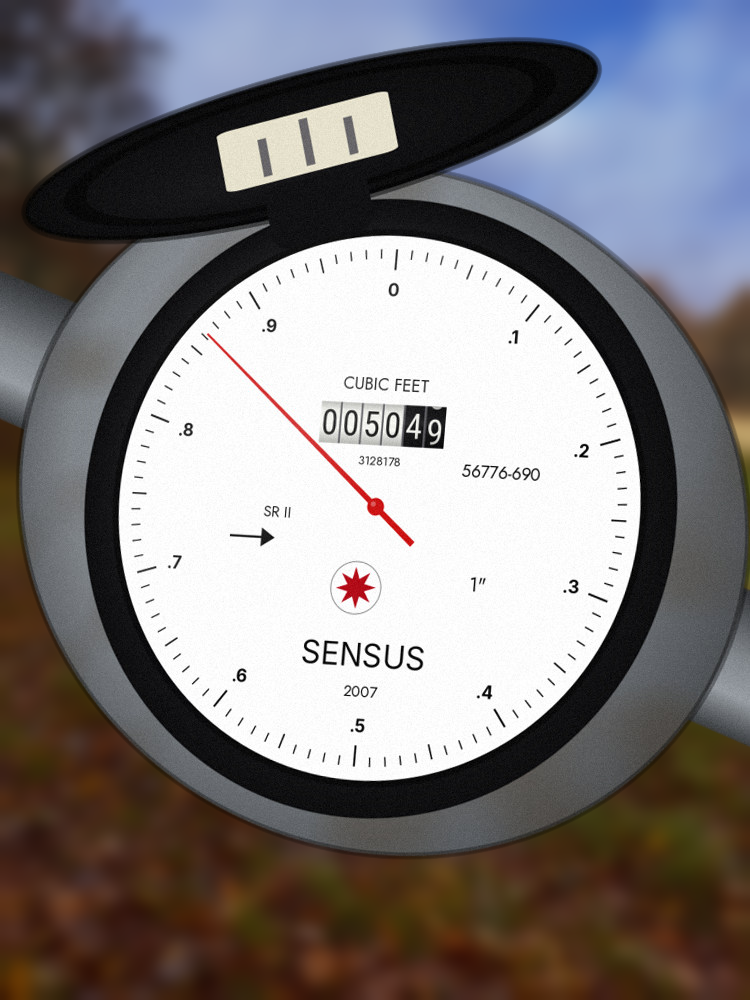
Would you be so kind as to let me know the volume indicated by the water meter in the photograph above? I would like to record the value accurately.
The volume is 5048.86 ft³
